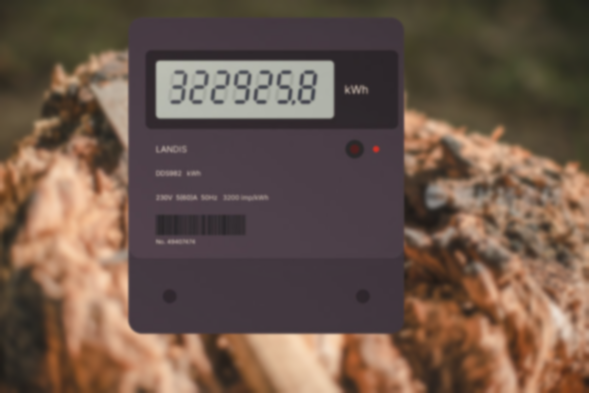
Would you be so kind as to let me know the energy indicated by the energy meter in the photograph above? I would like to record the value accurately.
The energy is 322925.8 kWh
